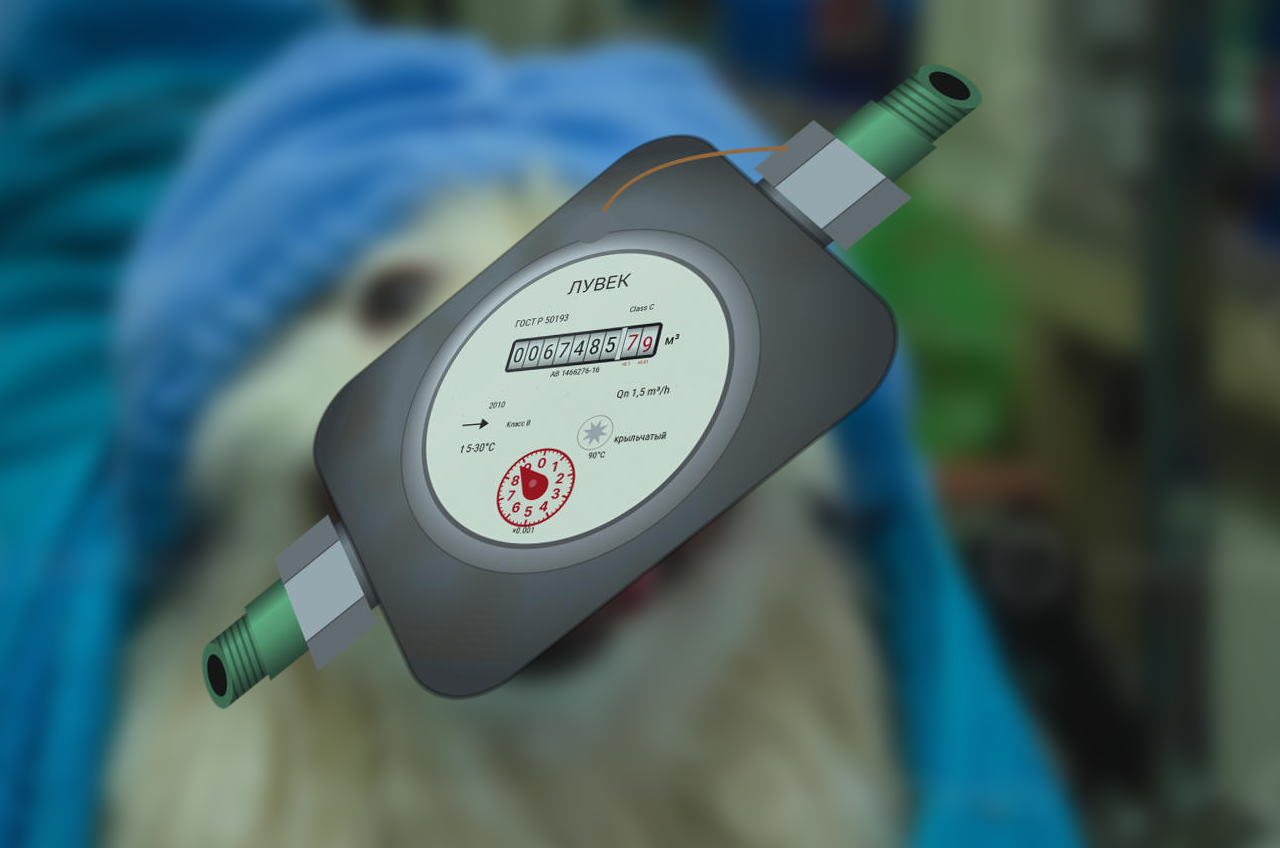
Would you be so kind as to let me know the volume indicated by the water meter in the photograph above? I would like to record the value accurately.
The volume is 67485.788 m³
